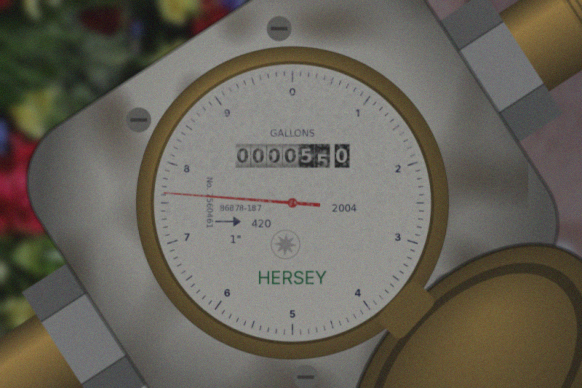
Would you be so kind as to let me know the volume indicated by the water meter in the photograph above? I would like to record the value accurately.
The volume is 547.6 gal
